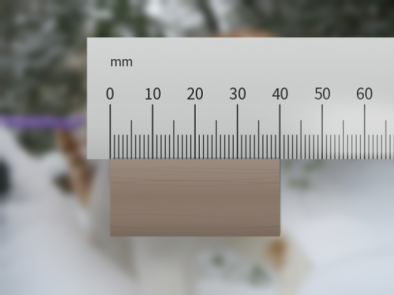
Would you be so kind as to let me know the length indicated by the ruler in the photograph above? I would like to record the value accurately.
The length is 40 mm
